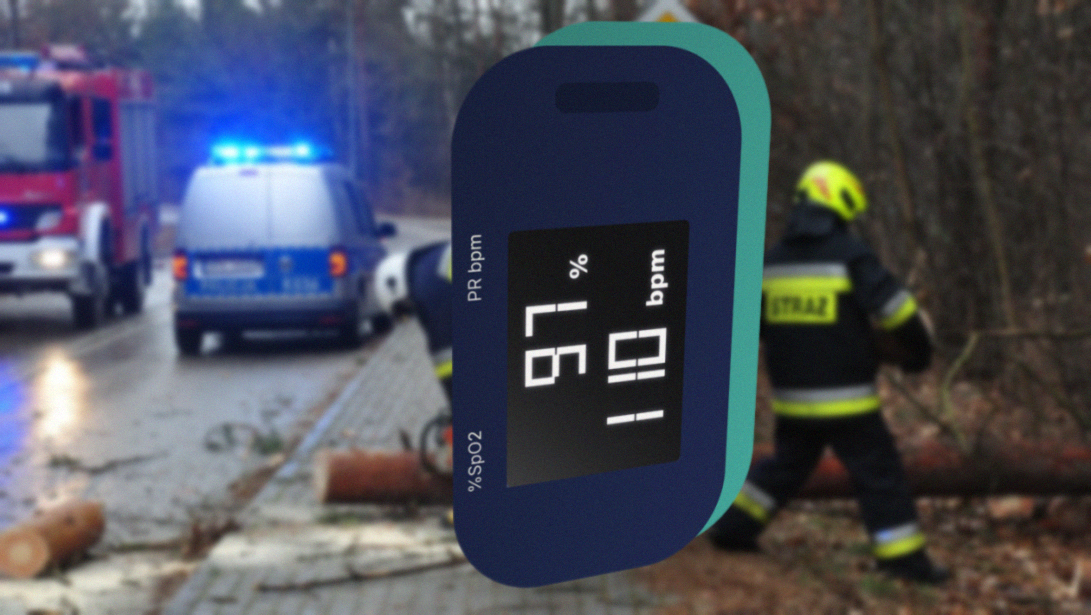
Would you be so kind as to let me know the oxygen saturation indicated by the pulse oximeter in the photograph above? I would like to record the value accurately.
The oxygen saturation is 97 %
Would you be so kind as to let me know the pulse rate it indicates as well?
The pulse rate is 110 bpm
